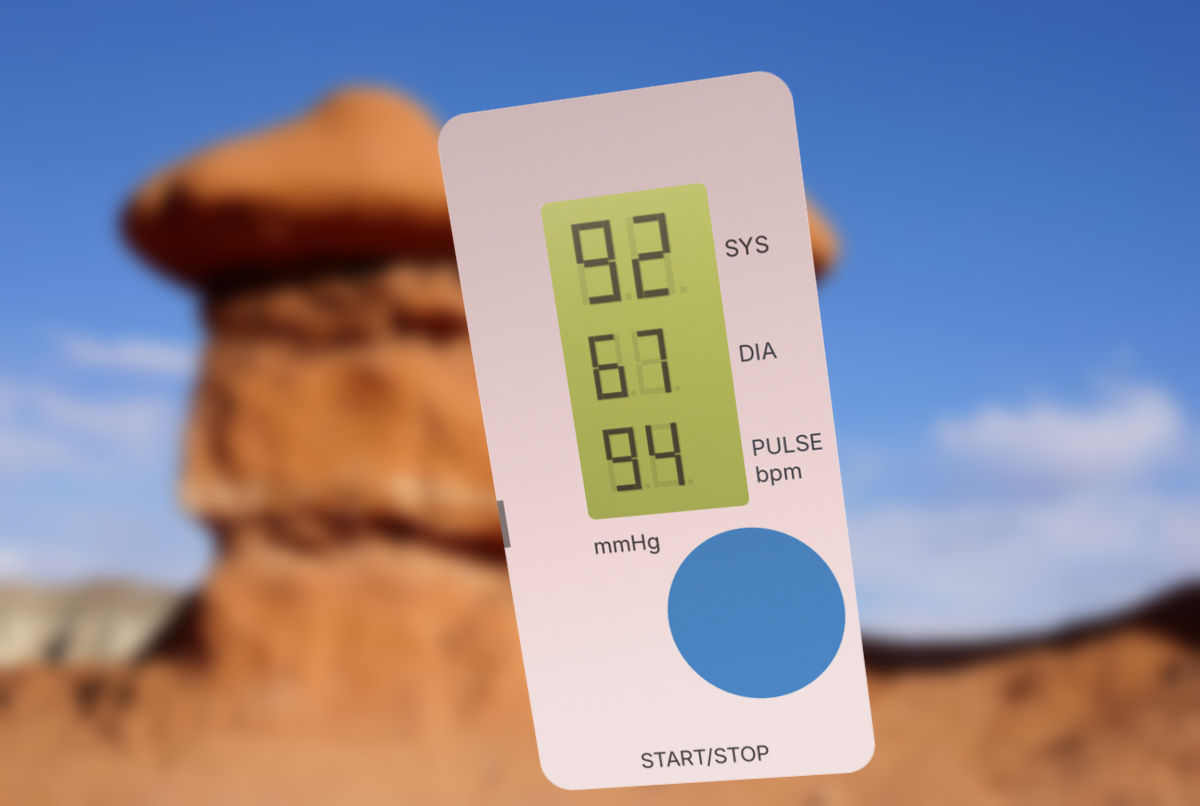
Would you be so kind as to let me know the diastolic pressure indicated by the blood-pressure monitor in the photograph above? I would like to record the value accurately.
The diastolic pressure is 67 mmHg
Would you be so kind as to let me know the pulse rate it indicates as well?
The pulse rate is 94 bpm
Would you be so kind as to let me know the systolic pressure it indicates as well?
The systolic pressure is 92 mmHg
